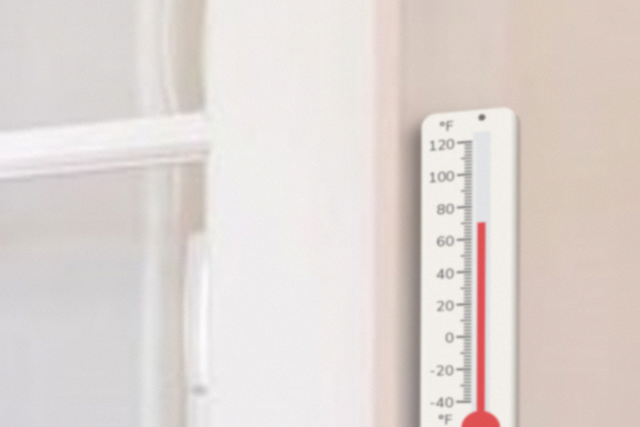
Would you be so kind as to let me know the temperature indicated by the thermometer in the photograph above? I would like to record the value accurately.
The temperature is 70 °F
